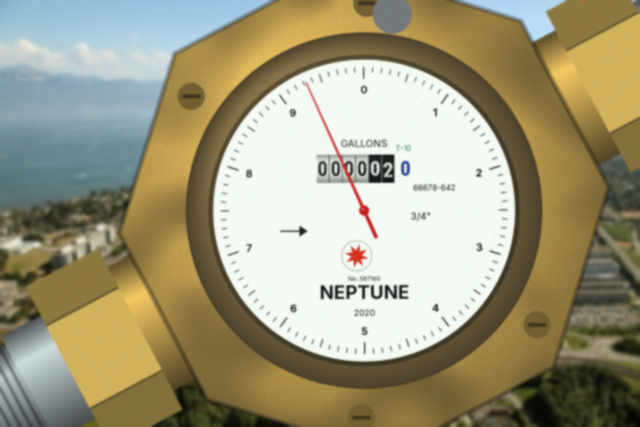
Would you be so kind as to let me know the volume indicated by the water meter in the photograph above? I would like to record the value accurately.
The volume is 19.3 gal
